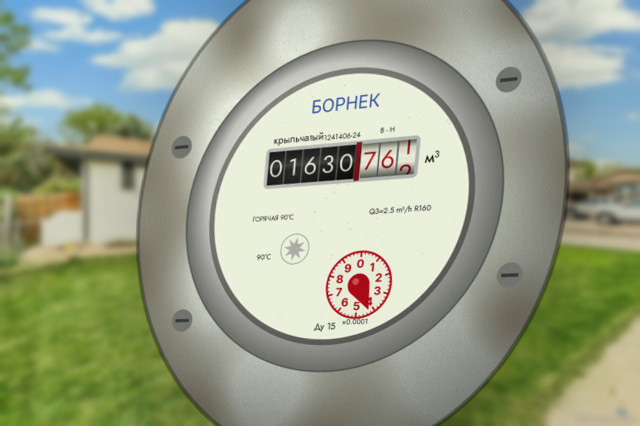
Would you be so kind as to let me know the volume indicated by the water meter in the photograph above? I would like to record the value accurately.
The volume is 1630.7614 m³
